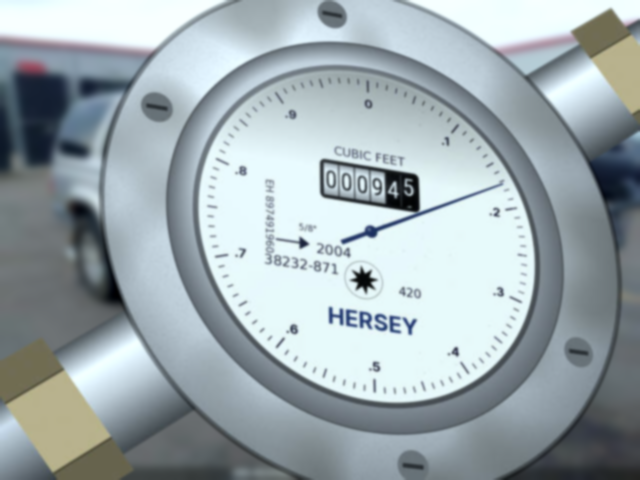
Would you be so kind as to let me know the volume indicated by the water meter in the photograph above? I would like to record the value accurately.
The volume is 945.17 ft³
